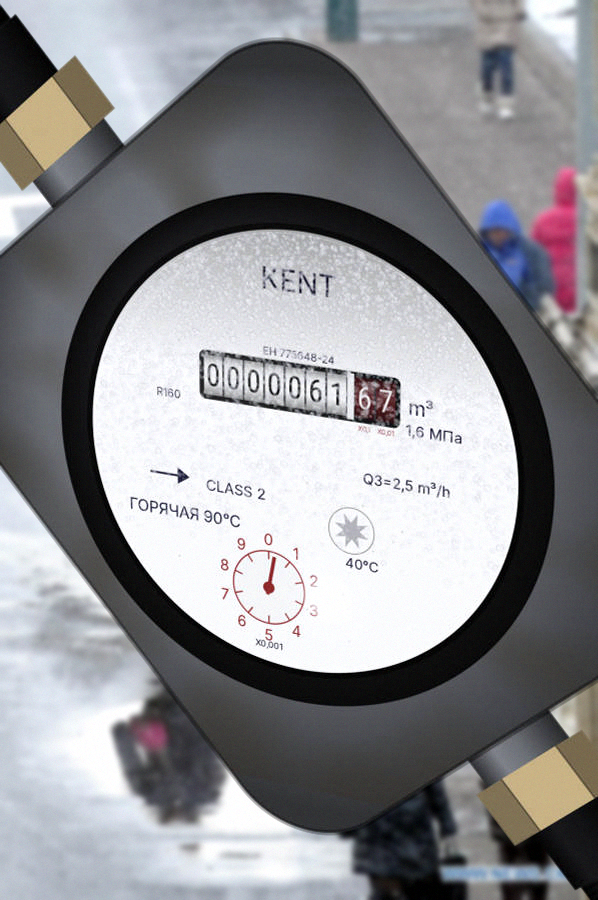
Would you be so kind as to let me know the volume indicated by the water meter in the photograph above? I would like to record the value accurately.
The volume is 61.670 m³
